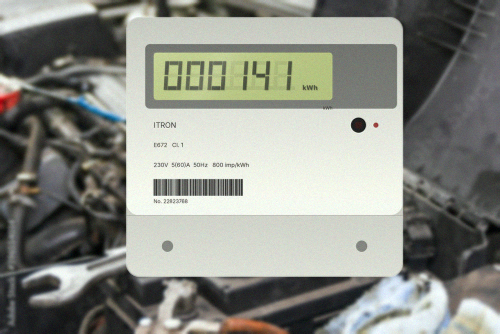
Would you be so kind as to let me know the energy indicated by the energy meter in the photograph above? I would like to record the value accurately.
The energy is 141 kWh
